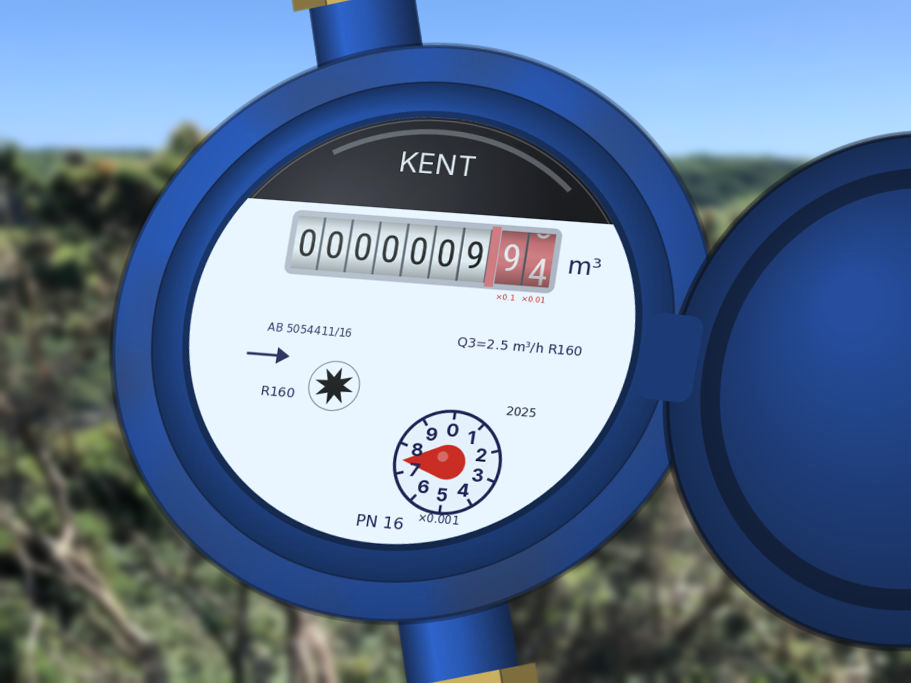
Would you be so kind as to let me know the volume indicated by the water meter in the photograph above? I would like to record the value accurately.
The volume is 9.937 m³
